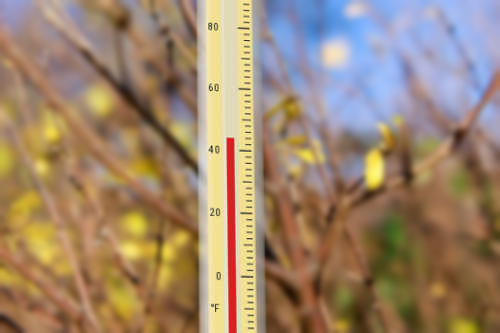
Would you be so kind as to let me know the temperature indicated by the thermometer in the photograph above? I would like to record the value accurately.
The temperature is 44 °F
